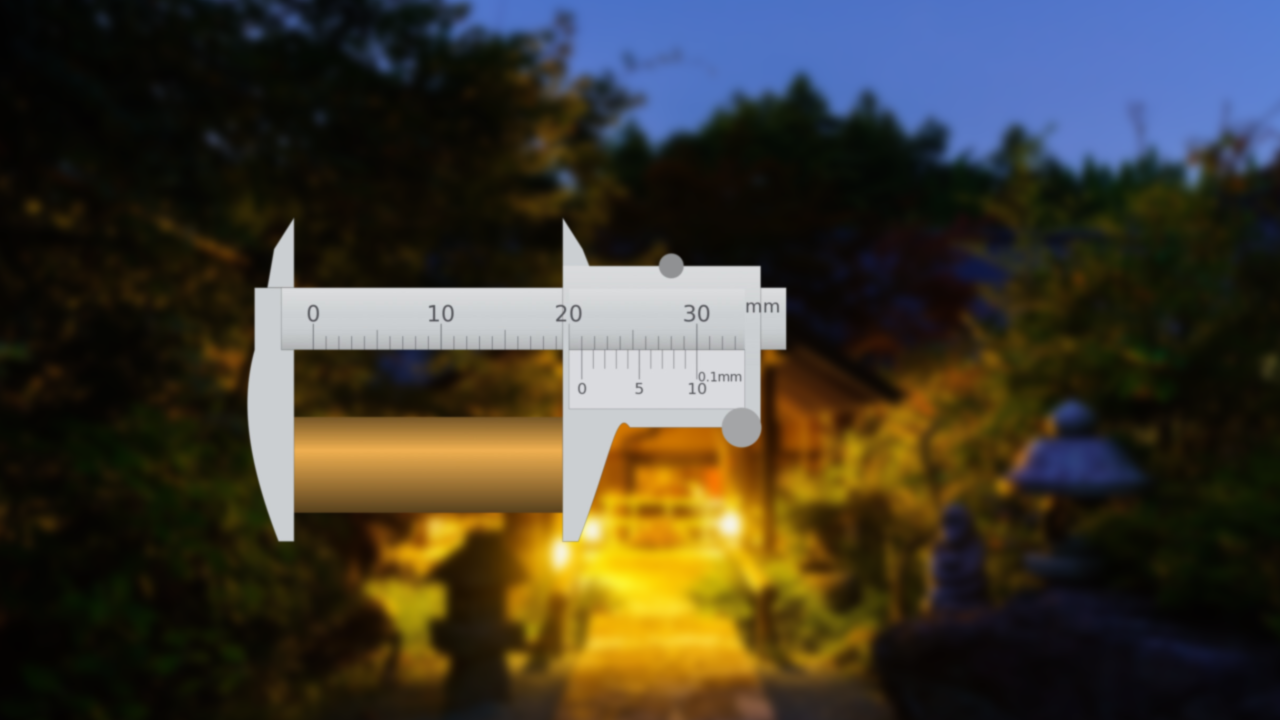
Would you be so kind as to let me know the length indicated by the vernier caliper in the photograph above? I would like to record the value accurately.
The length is 21.0 mm
